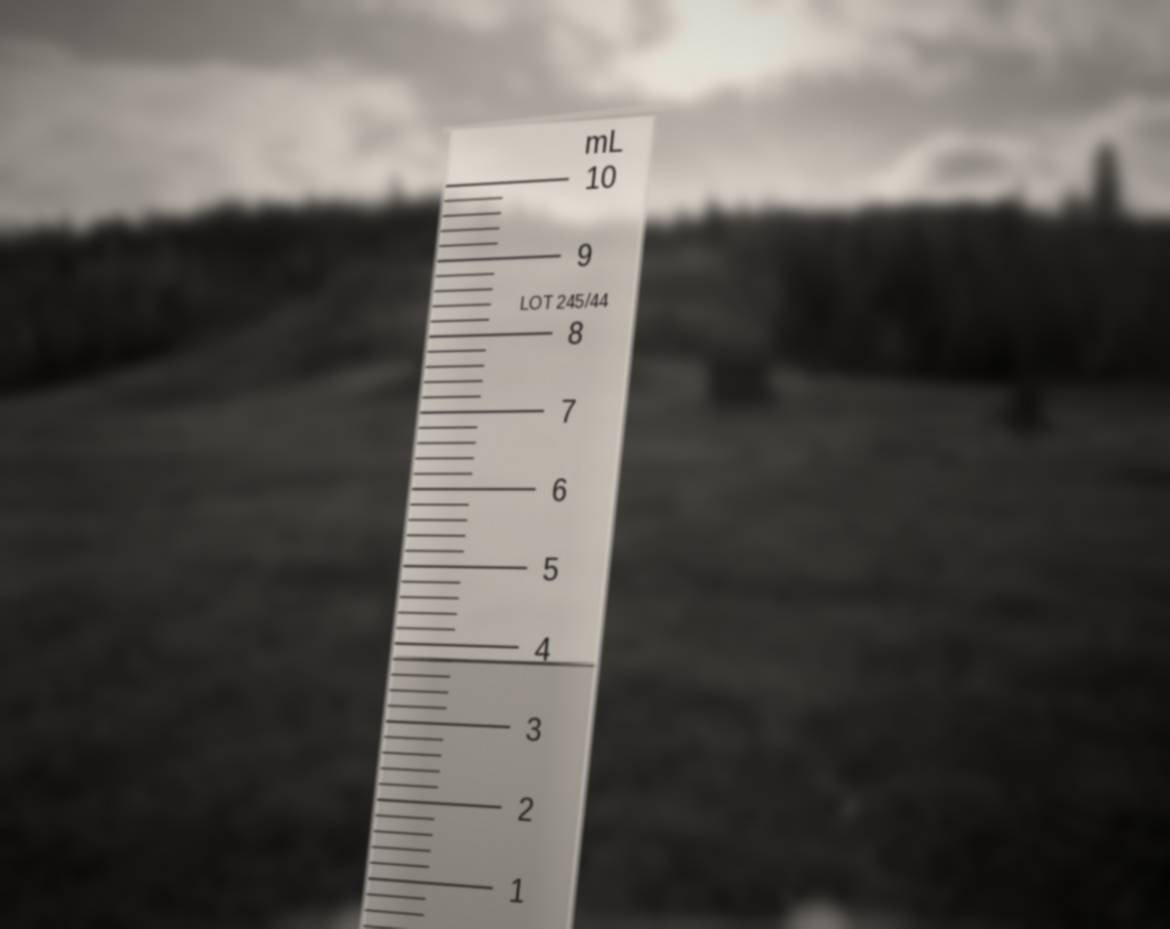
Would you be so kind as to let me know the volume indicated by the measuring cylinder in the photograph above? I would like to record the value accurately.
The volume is 3.8 mL
